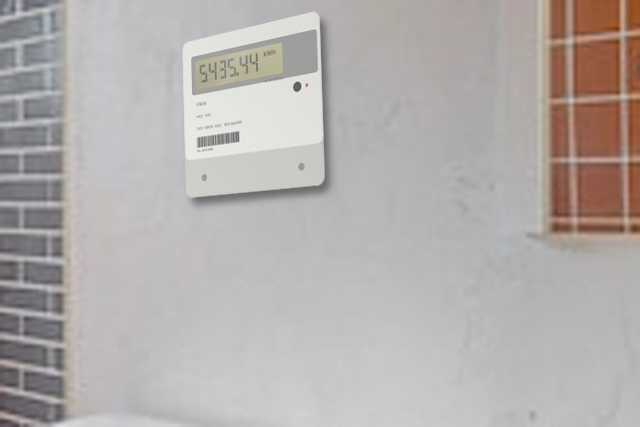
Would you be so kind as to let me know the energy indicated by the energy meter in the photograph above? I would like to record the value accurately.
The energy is 5435.44 kWh
